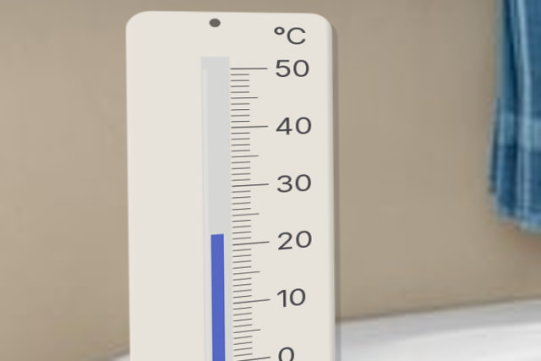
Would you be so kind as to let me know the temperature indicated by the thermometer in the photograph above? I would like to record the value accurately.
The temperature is 22 °C
